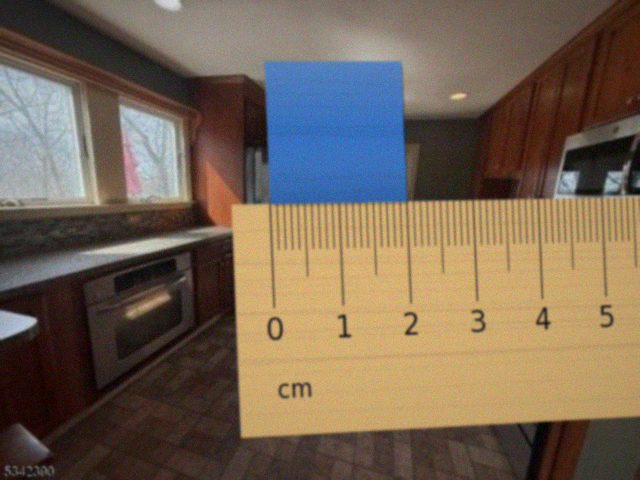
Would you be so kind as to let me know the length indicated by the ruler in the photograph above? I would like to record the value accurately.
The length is 2 cm
